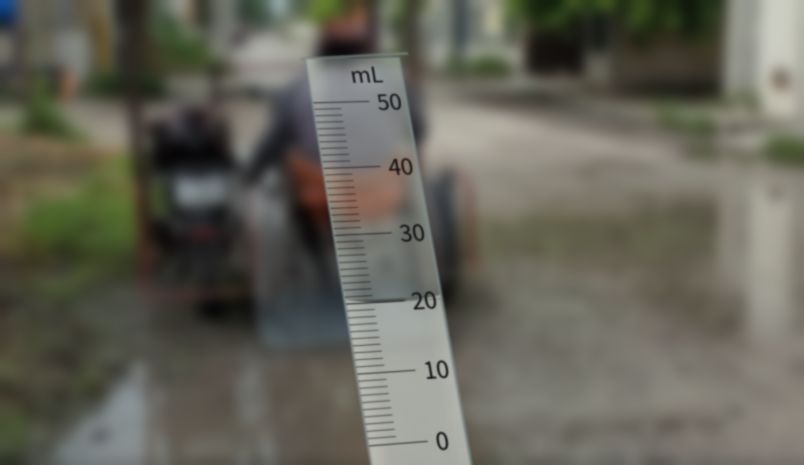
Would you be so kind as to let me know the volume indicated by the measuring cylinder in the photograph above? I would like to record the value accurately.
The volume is 20 mL
